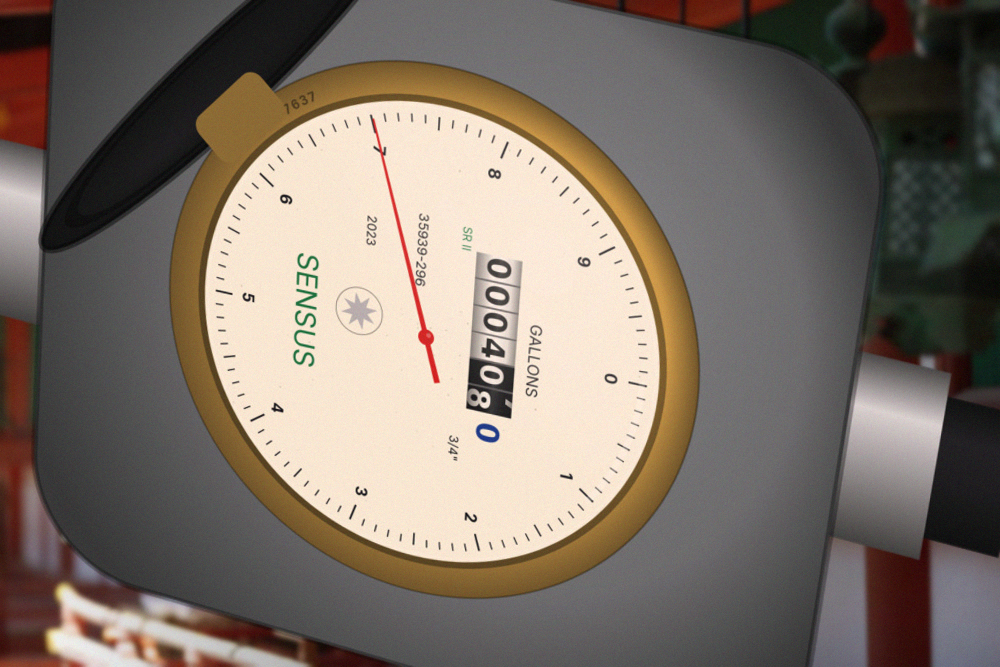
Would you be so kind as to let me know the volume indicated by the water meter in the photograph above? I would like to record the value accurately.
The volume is 4077.0 gal
